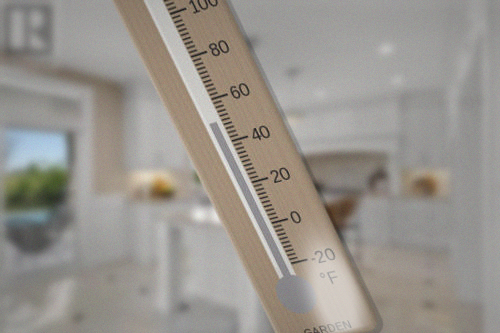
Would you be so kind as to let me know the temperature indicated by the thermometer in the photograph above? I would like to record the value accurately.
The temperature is 50 °F
